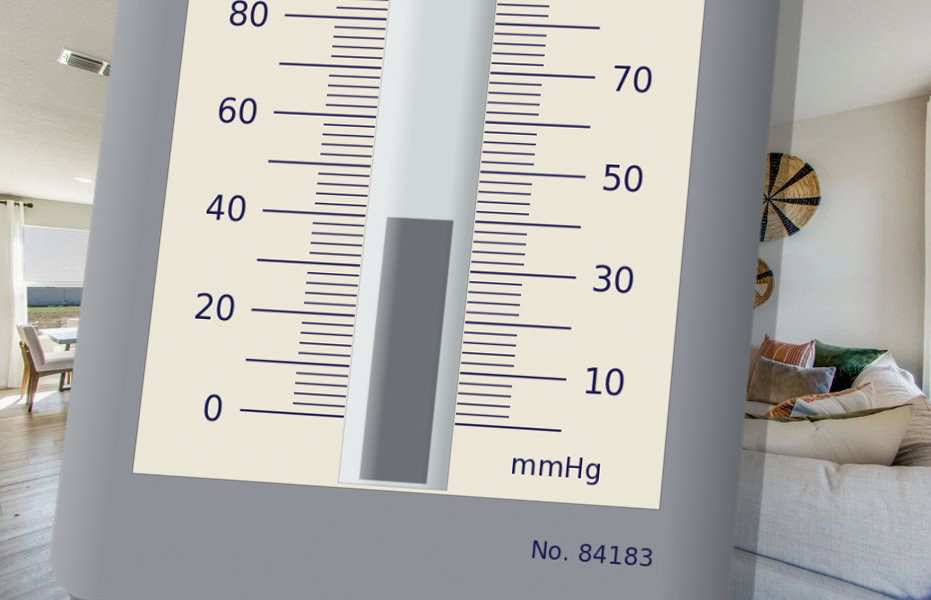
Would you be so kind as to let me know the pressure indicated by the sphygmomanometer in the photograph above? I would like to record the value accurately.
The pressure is 40 mmHg
